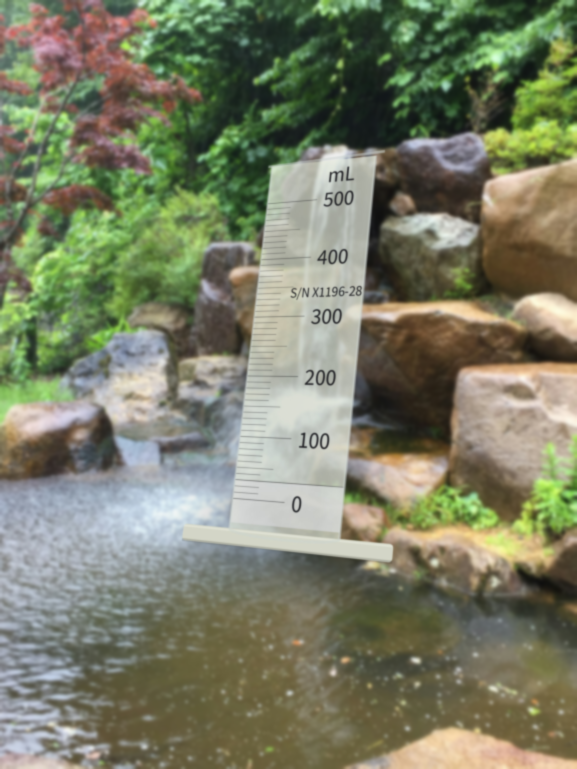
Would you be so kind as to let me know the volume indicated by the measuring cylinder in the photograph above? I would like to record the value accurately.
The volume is 30 mL
